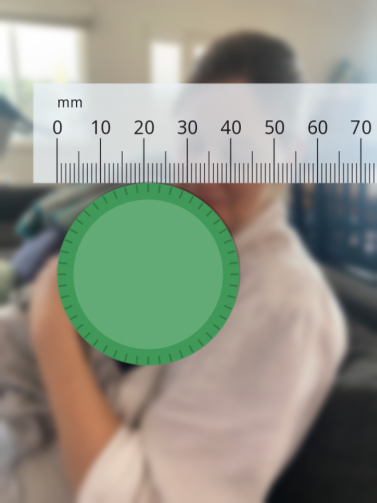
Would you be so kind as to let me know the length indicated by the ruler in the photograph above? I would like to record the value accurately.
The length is 42 mm
